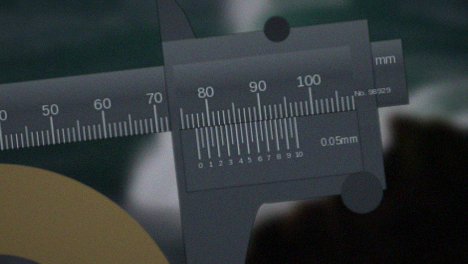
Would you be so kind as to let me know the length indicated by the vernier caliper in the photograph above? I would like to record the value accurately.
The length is 77.5 mm
